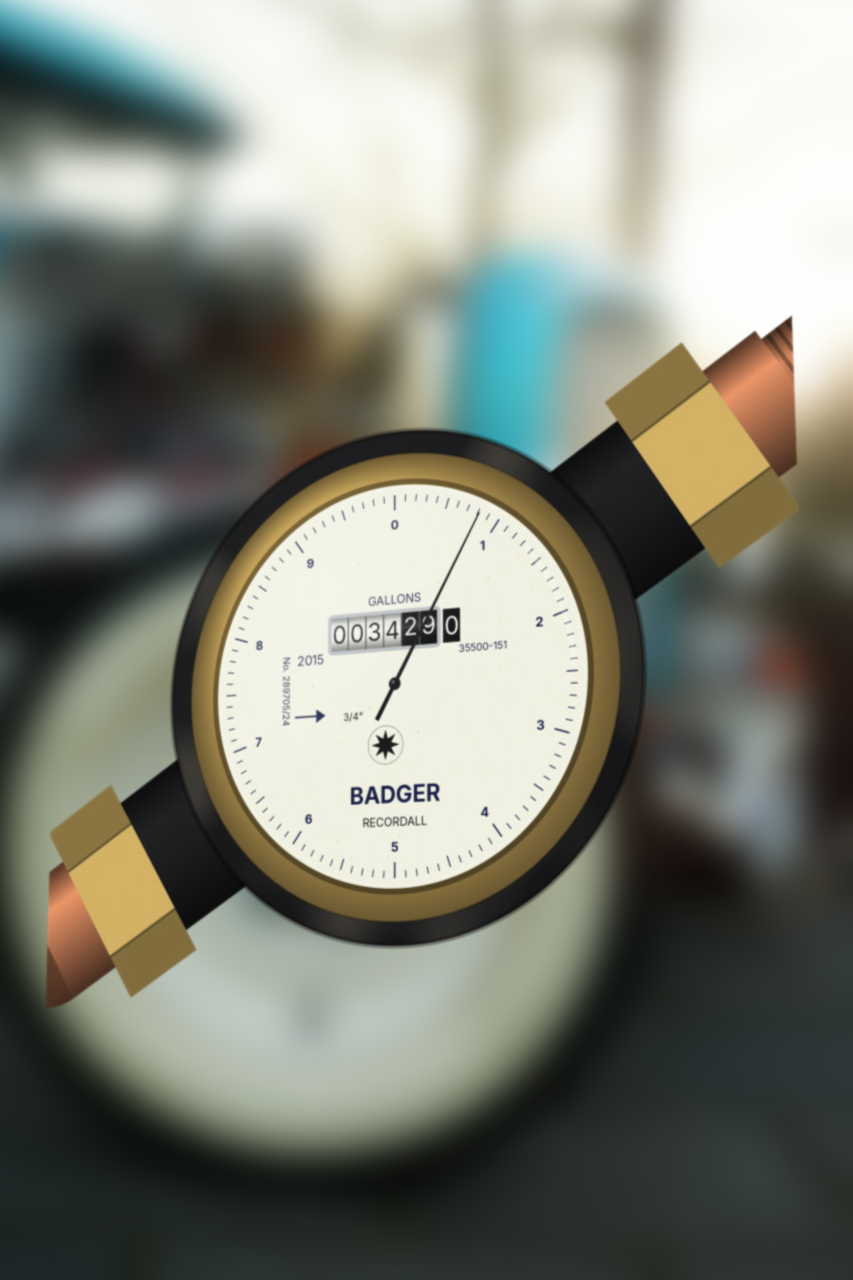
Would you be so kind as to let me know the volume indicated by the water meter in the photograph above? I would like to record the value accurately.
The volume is 34290.8 gal
